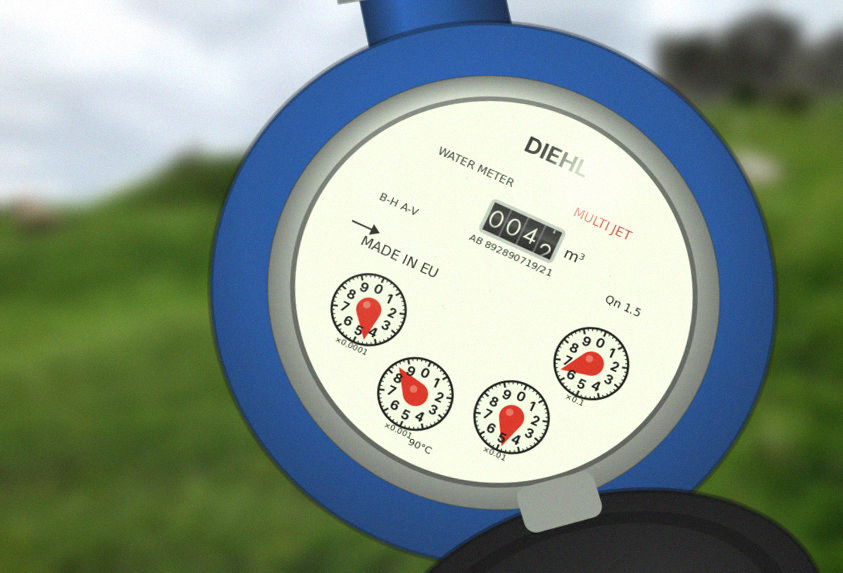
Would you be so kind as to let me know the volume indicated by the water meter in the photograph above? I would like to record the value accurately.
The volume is 41.6484 m³
